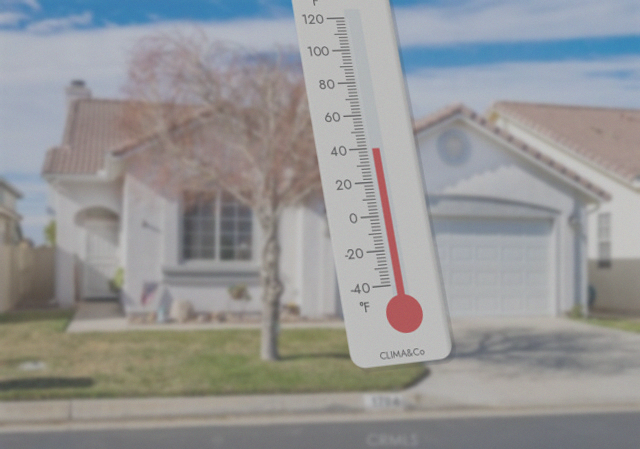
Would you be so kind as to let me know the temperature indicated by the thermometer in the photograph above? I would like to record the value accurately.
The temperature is 40 °F
